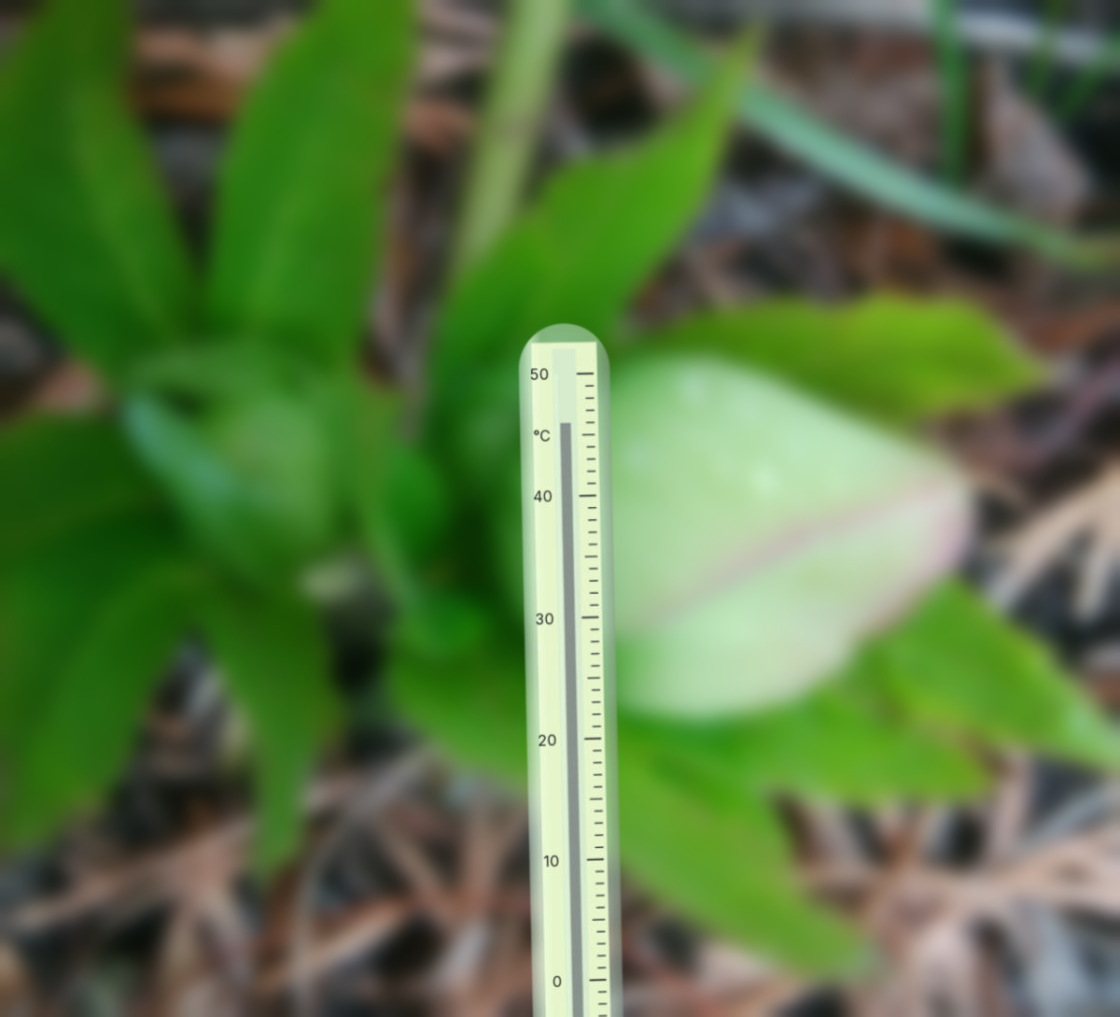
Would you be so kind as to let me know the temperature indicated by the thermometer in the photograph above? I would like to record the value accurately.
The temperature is 46 °C
